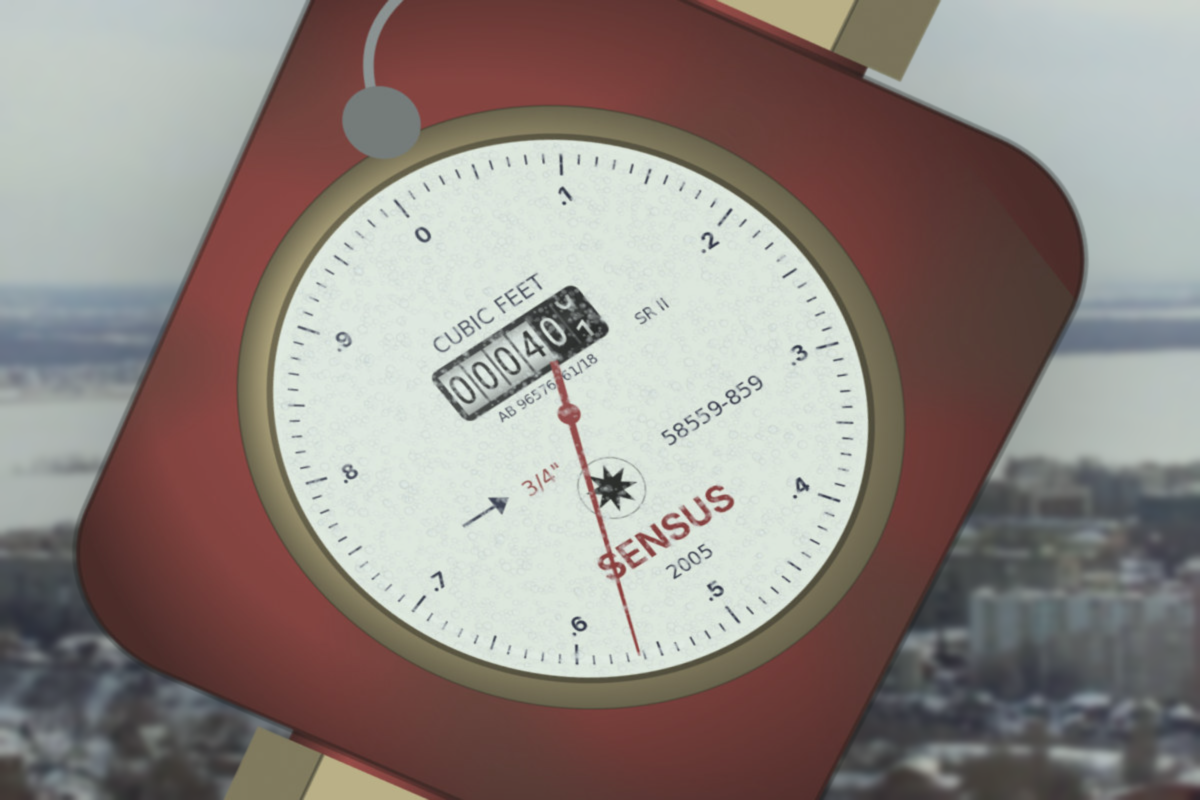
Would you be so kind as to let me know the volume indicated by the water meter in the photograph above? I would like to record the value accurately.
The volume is 400.56 ft³
